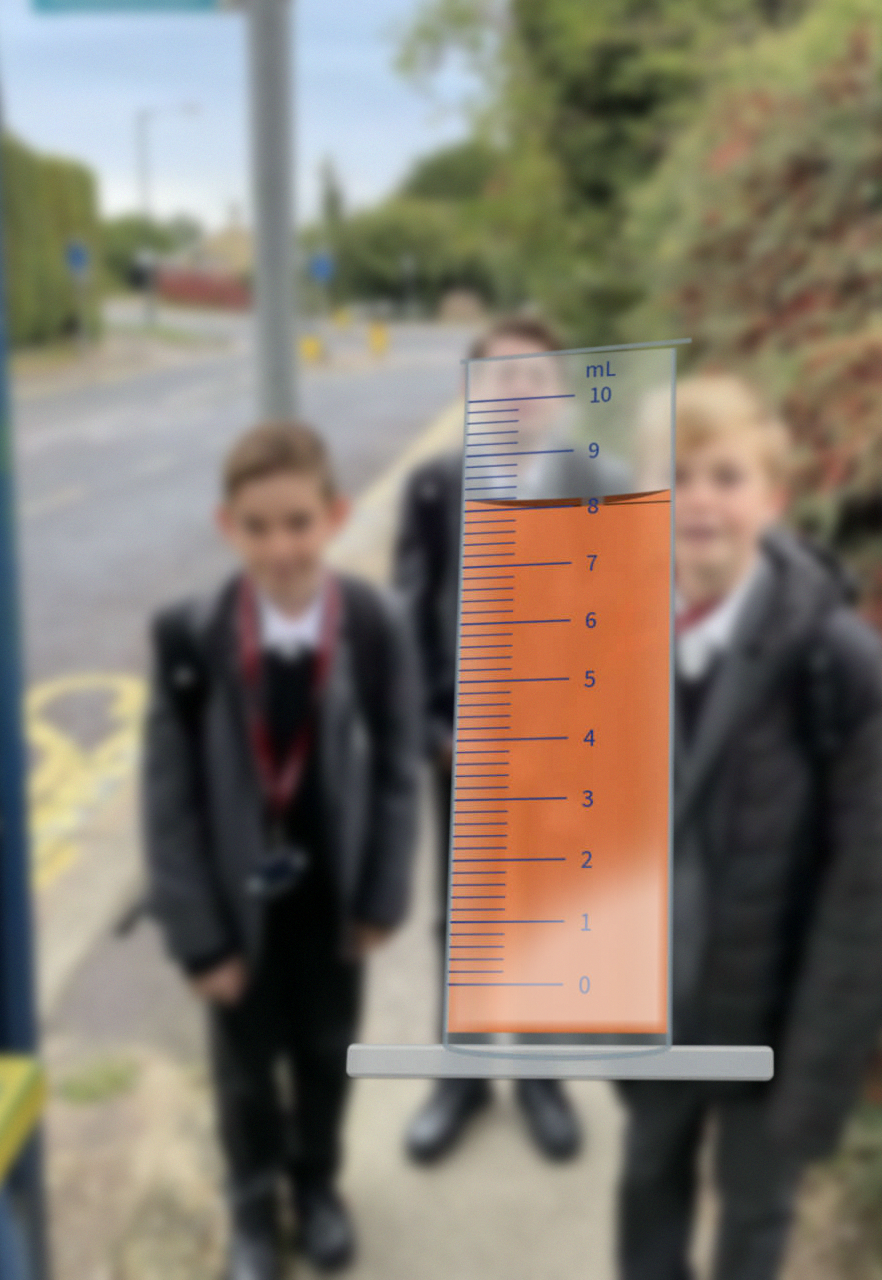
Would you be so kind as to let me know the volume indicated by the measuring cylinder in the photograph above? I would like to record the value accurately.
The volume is 8 mL
